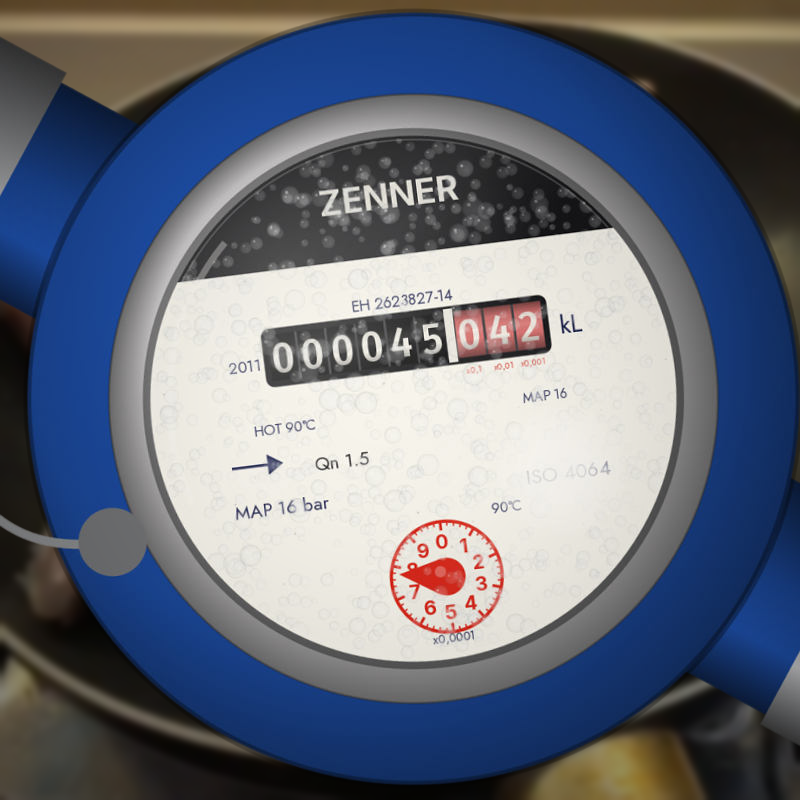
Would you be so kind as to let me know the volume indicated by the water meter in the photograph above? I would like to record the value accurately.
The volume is 45.0427 kL
